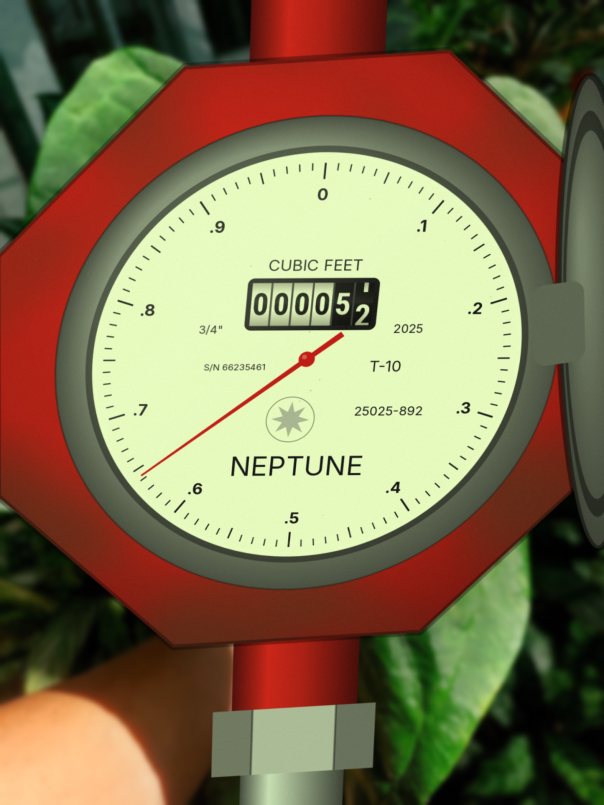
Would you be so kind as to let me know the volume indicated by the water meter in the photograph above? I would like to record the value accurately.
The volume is 51.64 ft³
